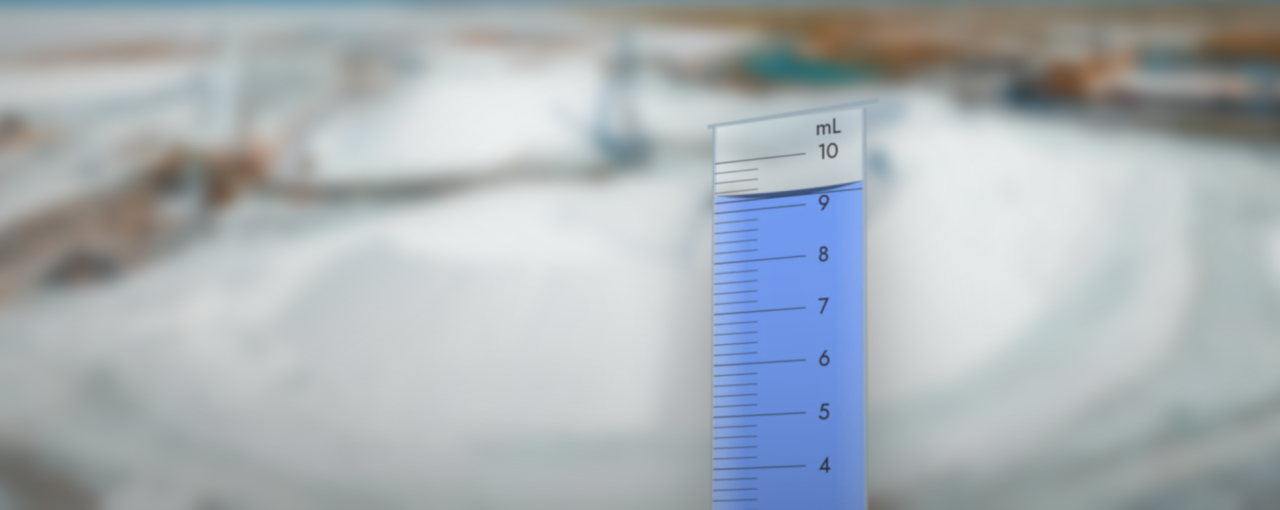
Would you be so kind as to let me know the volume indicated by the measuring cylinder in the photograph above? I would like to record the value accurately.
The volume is 9.2 mL
